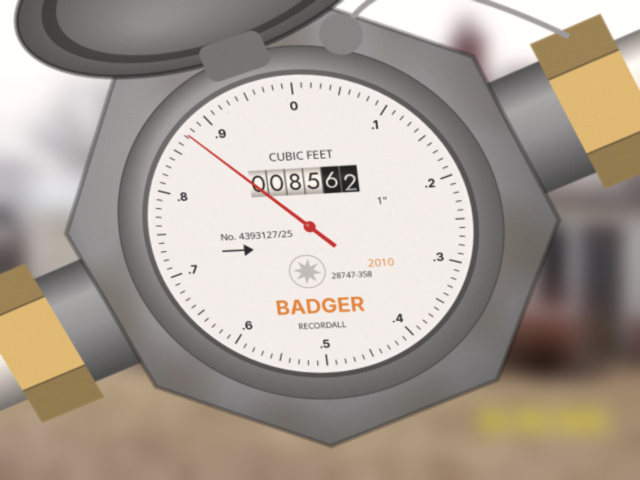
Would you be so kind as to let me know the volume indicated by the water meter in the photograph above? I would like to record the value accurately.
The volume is 8561.87 ft³
